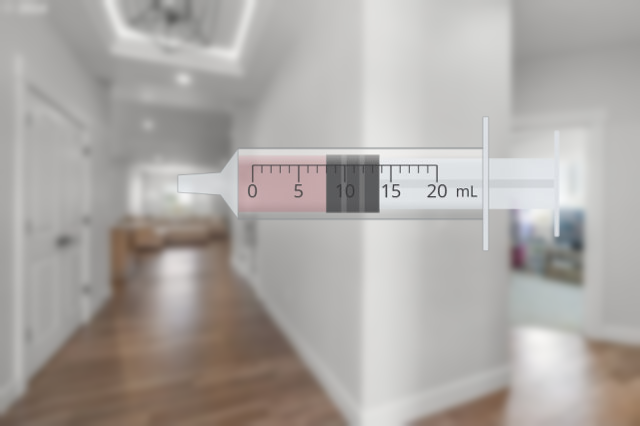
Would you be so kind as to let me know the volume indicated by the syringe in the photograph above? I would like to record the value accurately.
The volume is 8 mL
